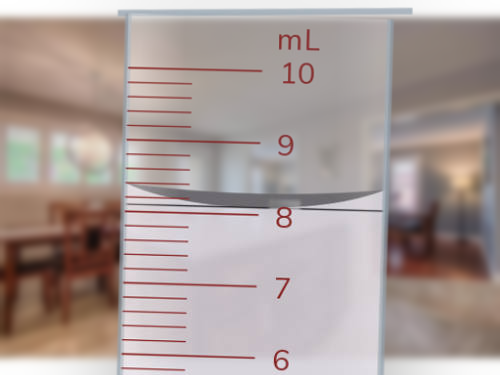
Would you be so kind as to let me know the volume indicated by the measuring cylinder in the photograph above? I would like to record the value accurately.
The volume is 8.1 mL
